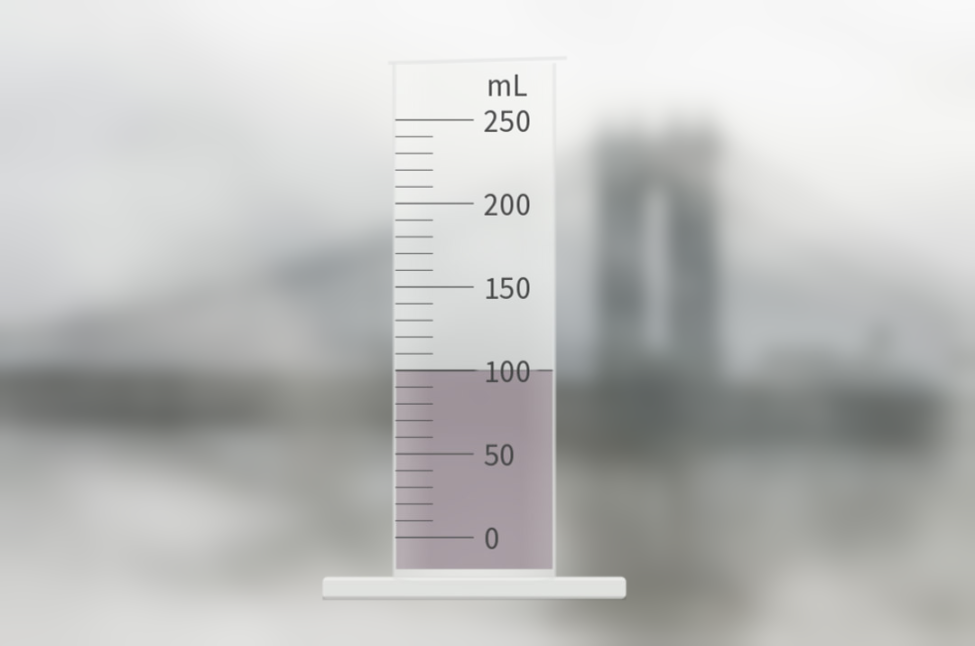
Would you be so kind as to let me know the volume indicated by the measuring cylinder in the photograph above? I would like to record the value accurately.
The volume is 100 mL
